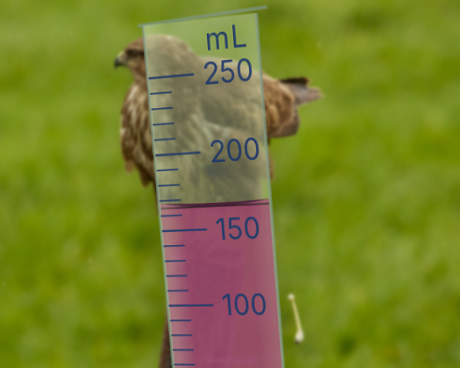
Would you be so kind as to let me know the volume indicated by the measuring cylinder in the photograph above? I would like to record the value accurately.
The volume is 165 mL
